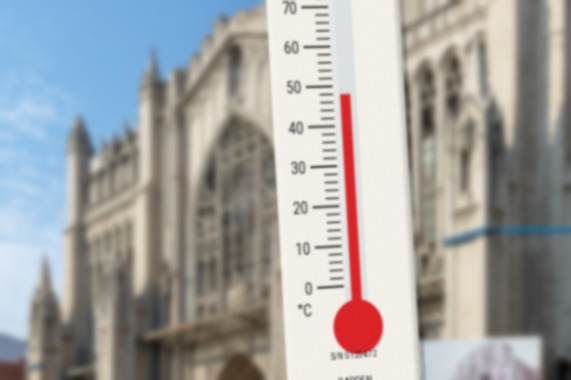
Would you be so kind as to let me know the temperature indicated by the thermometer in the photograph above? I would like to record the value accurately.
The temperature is 48 °C
